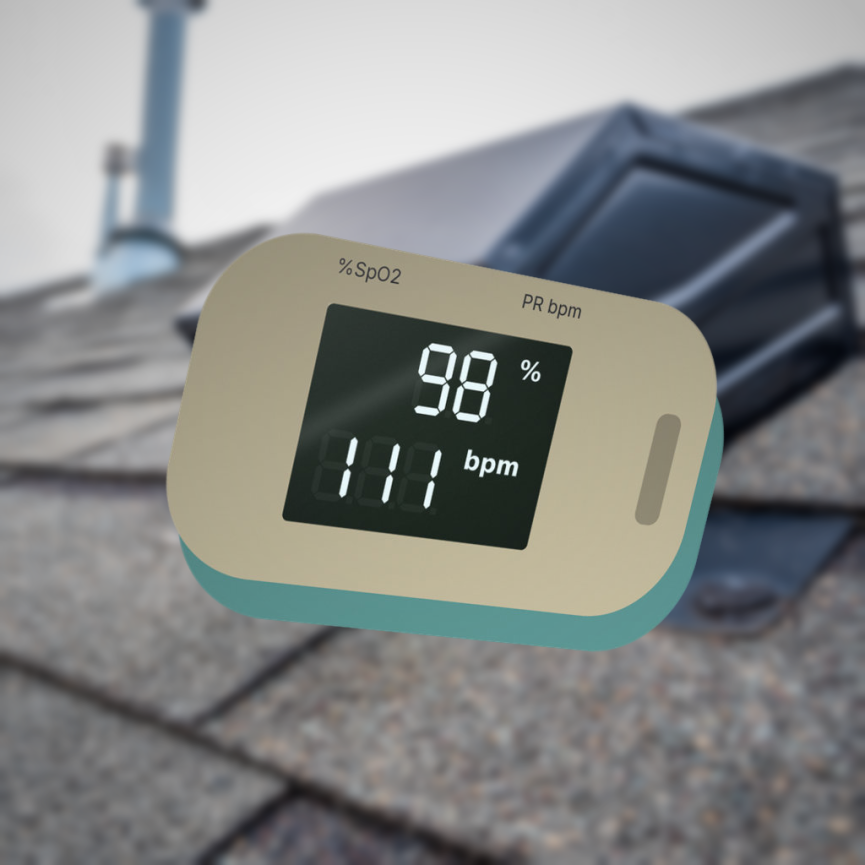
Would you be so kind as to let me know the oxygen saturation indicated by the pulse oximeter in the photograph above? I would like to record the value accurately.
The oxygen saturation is 98 %
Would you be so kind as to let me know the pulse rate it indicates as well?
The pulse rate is 111 bpm
